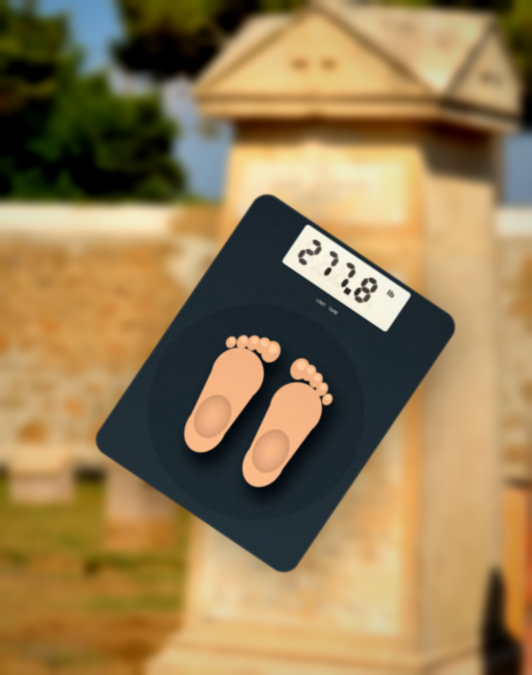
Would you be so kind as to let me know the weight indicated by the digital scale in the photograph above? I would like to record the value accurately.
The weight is 277.8 lb
